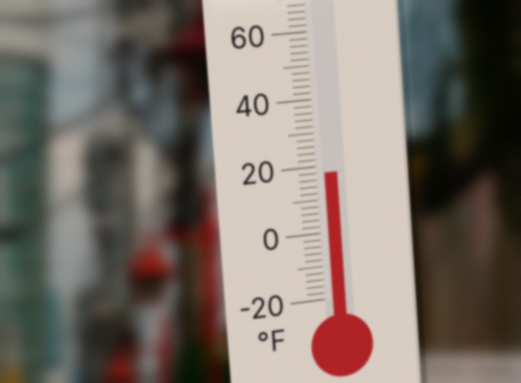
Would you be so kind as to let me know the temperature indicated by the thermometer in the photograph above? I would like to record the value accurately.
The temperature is 18 °F
